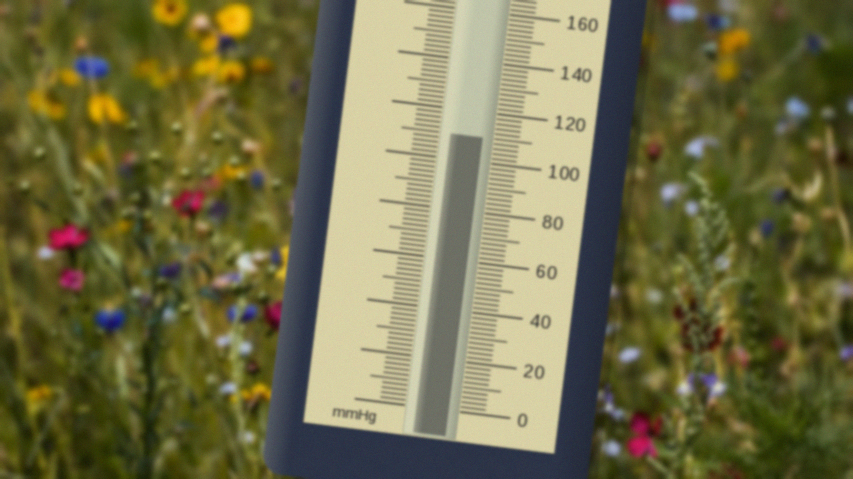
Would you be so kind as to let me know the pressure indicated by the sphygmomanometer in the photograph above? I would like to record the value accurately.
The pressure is 110 mmHg
